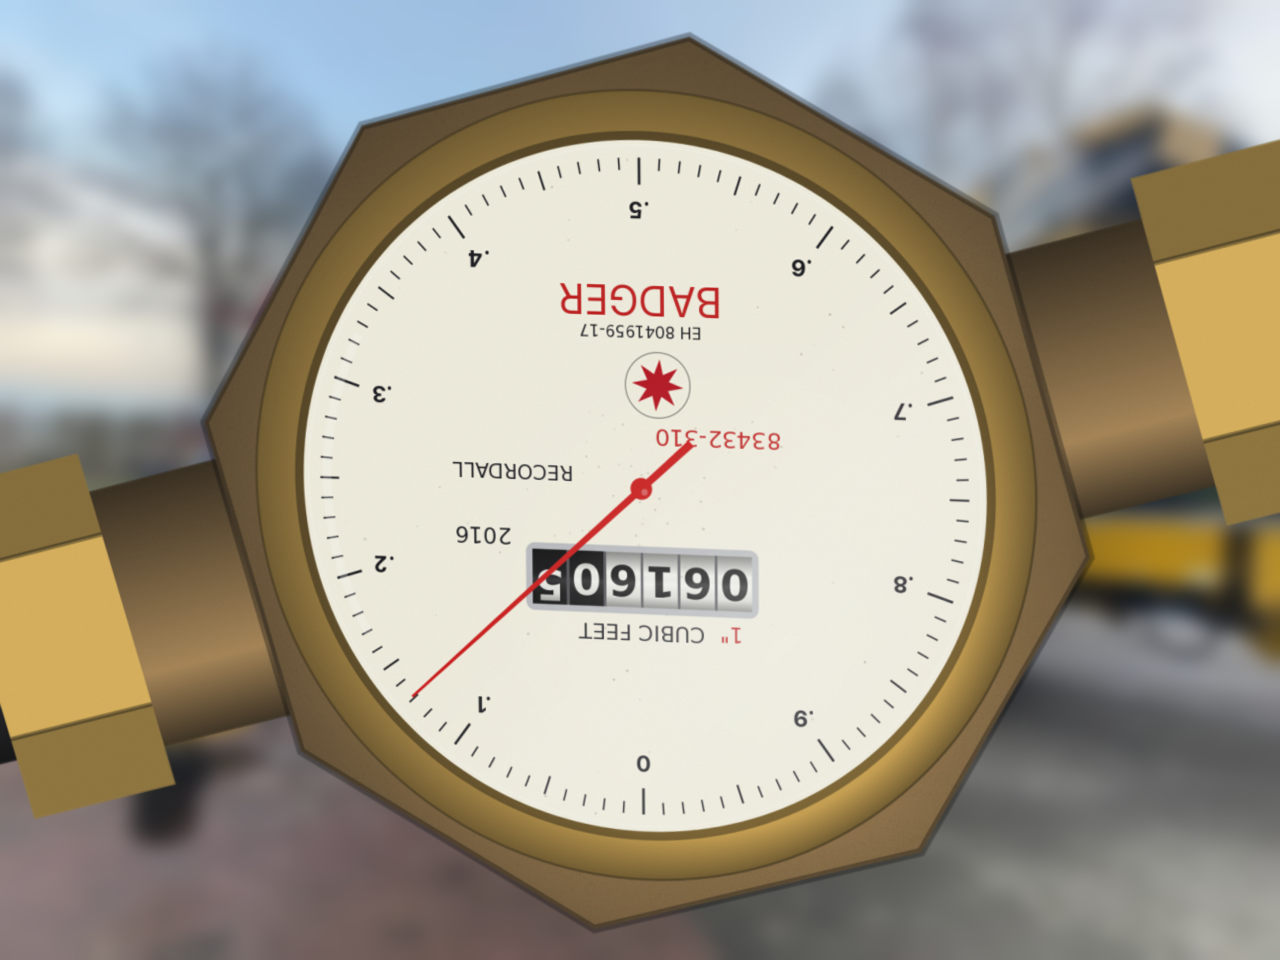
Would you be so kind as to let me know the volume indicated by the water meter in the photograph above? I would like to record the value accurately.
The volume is 61605.13 ft³
